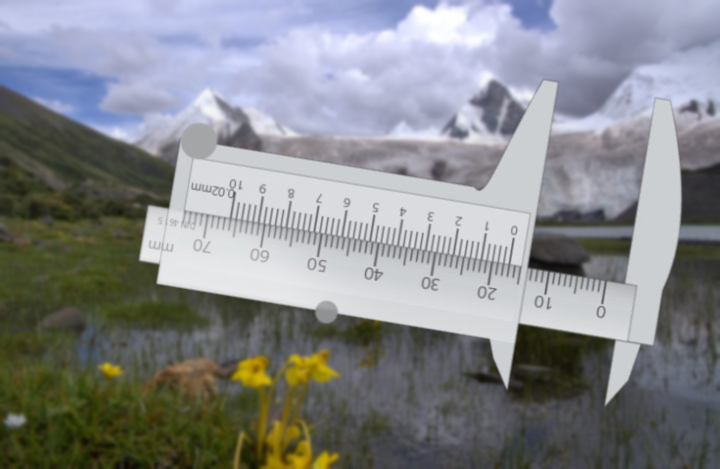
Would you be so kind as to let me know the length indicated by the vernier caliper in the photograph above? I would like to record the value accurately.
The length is 17.0 mm
